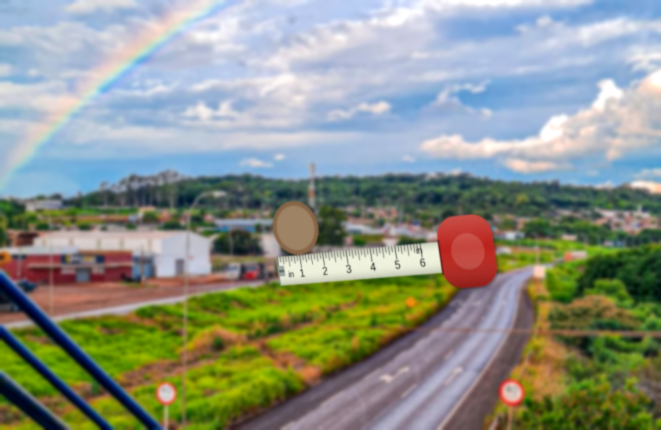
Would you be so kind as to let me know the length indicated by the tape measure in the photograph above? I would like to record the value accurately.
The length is 2 in
